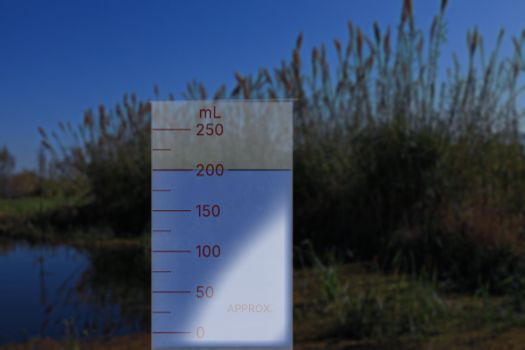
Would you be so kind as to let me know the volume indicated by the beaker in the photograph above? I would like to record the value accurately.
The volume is 200 mL
